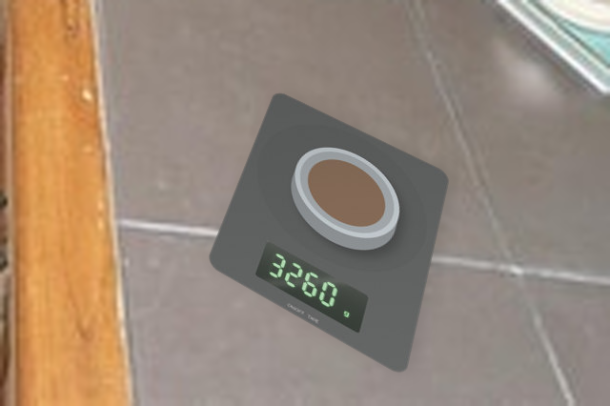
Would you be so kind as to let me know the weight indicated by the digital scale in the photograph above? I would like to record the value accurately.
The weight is 3260 g
